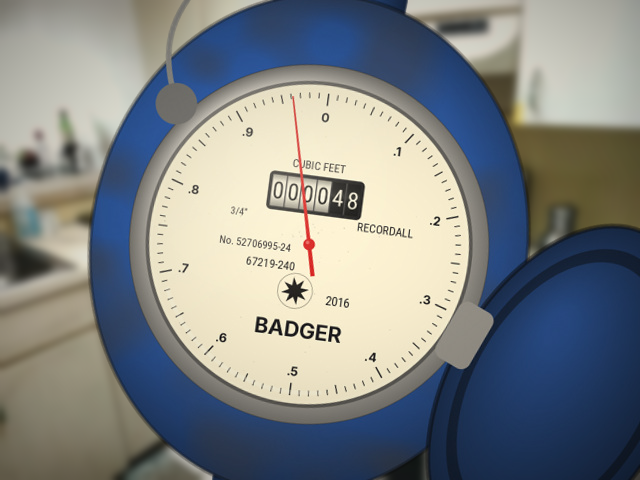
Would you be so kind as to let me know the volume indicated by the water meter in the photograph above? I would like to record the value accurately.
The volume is 47.96 ft³
